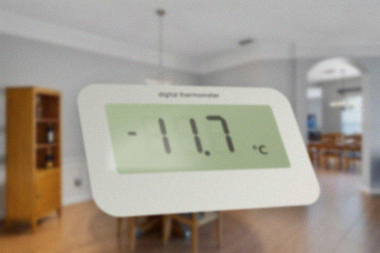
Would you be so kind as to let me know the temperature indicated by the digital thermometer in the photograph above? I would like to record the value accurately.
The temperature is -11.7 °C
